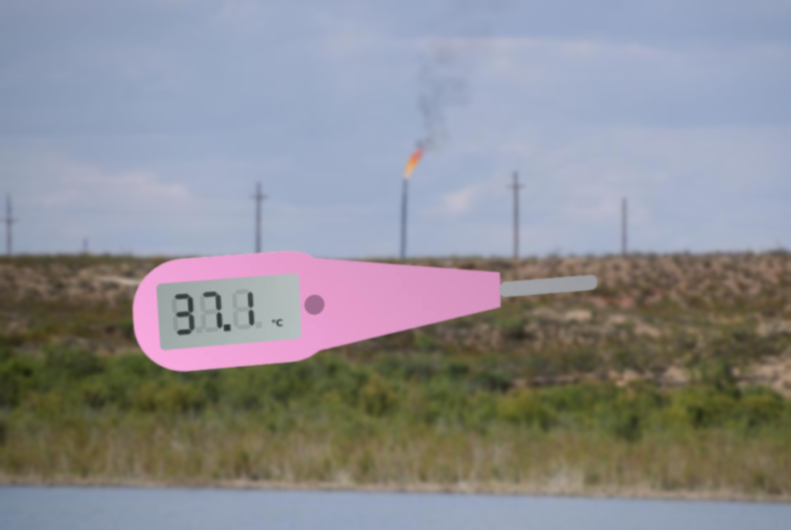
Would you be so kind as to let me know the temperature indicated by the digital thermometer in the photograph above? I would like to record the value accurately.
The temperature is 37.1 °C
